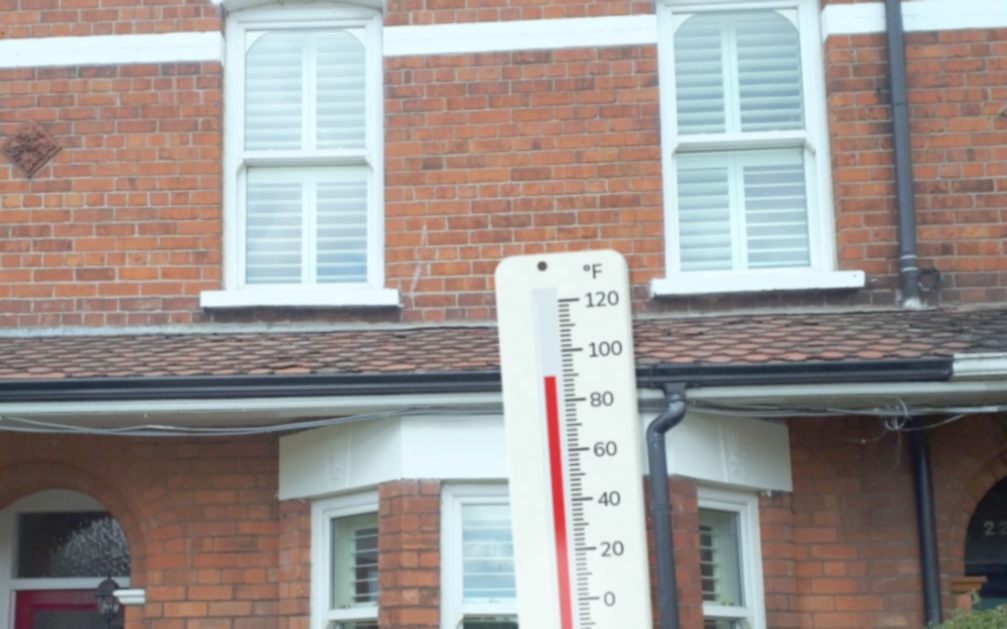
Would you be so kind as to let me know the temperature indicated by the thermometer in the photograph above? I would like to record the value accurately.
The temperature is 90 °F
